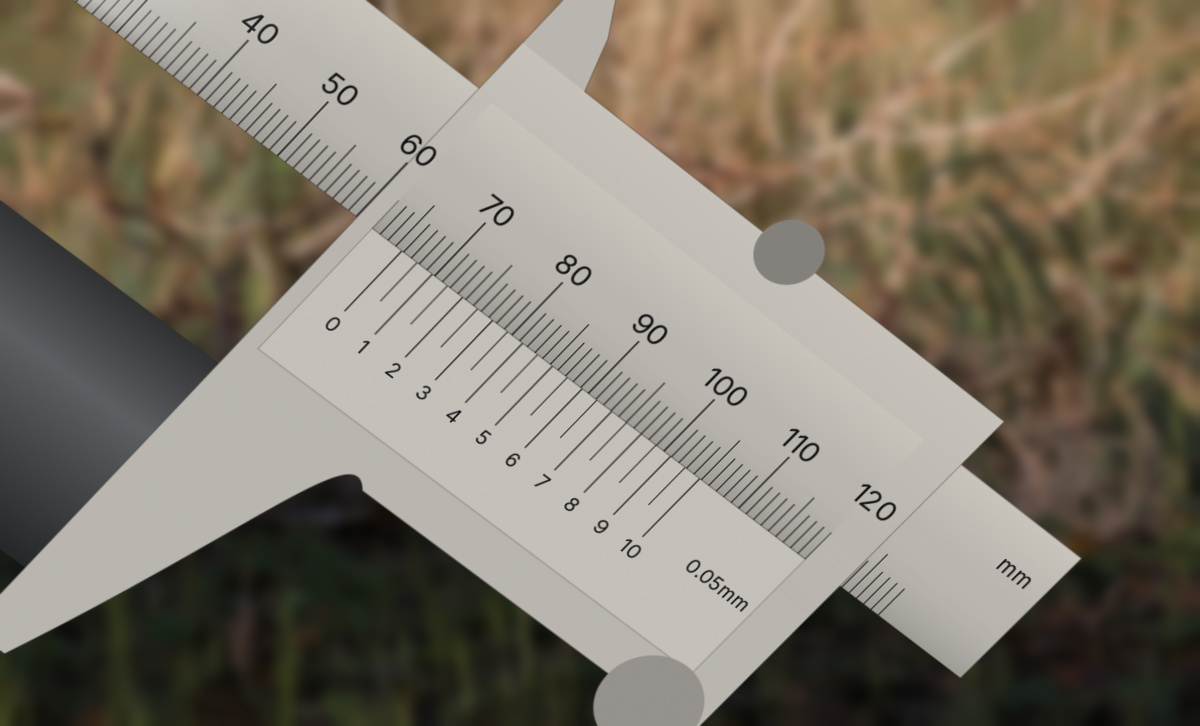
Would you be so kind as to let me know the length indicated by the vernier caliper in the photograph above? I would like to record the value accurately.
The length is 65.8 mm
